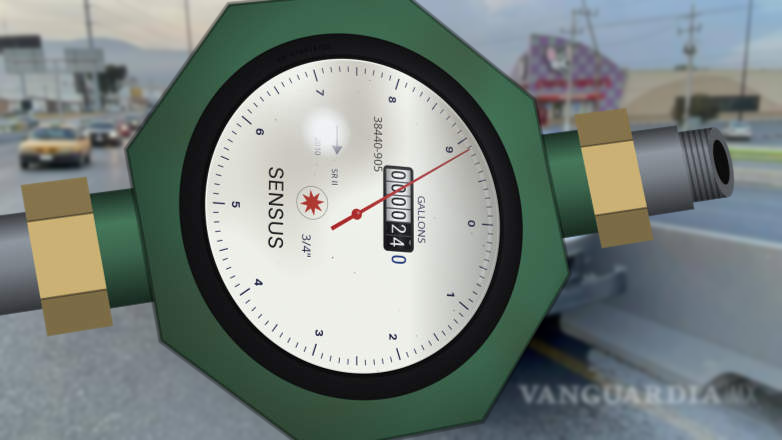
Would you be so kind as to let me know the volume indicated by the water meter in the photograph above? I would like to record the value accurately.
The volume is 239.1 gal
